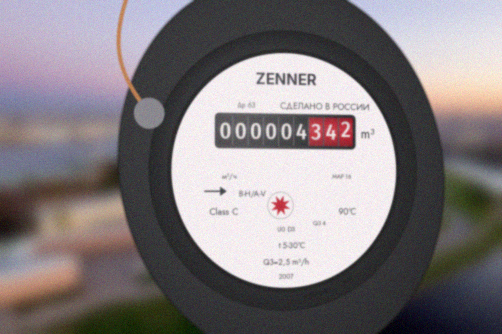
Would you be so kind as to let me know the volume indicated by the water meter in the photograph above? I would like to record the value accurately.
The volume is 4.342 m³
